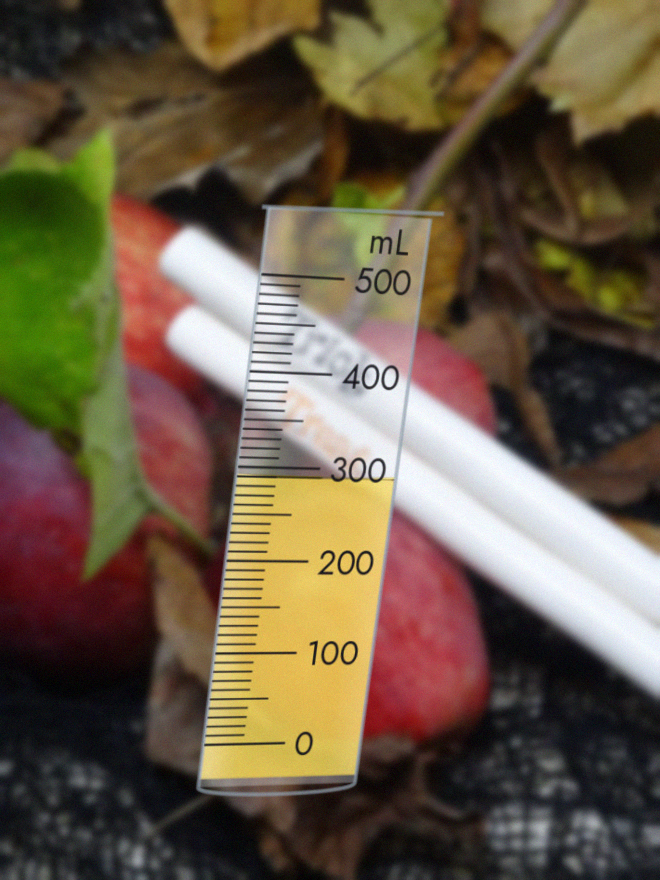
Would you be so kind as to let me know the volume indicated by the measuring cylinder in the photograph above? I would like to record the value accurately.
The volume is 290 mL
